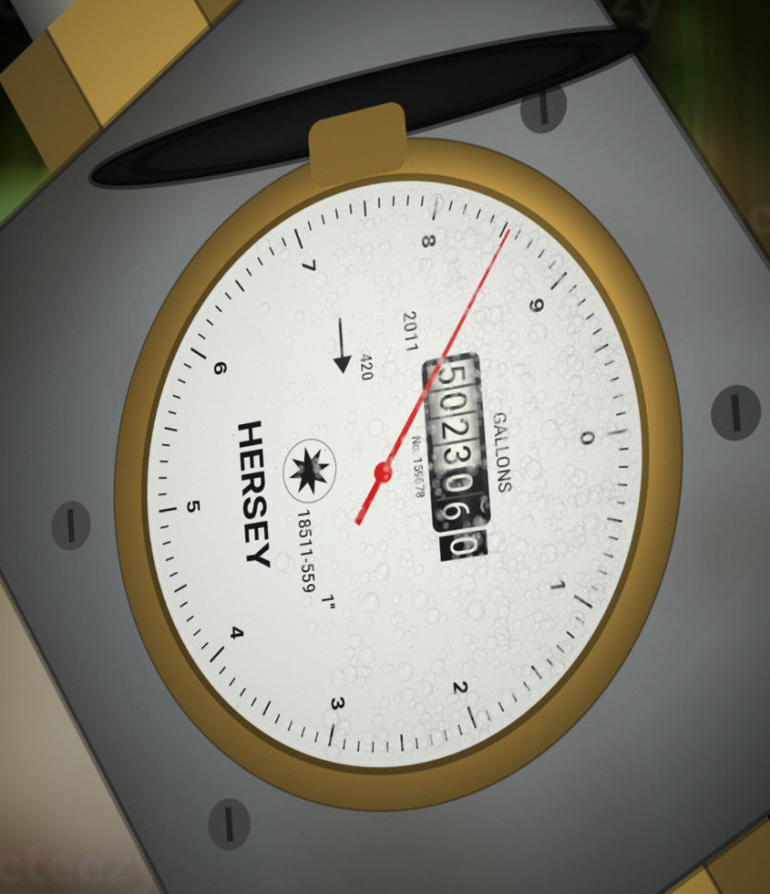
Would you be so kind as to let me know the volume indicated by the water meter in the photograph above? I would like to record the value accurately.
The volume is 5023058.5 gal
